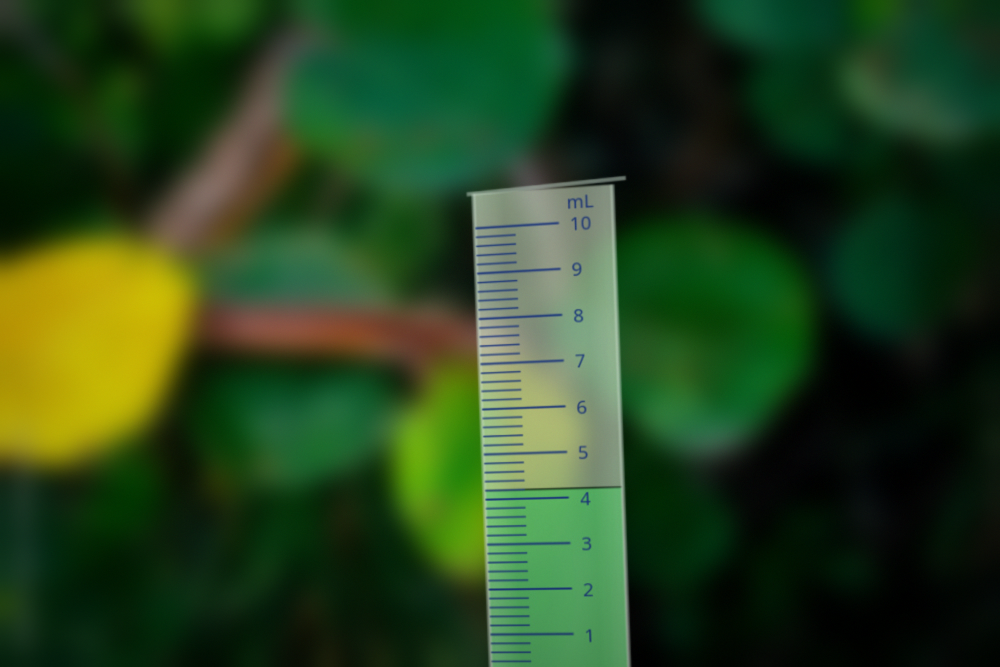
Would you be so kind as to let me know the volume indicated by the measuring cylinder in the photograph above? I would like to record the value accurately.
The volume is 4.2 mL
